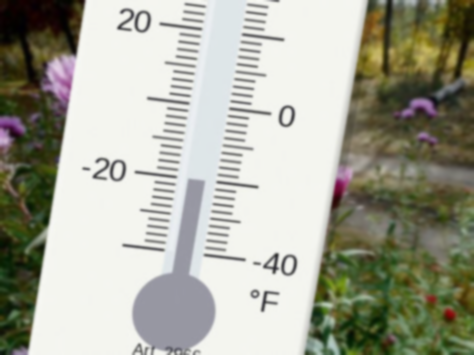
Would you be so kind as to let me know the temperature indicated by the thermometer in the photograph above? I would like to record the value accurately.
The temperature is -20 °F
